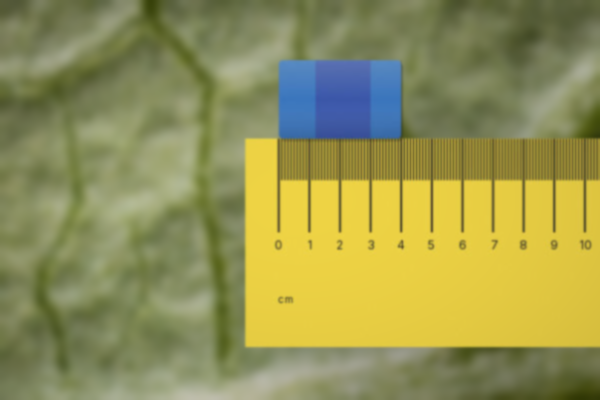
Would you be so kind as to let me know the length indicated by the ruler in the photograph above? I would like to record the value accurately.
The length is 4 cm
